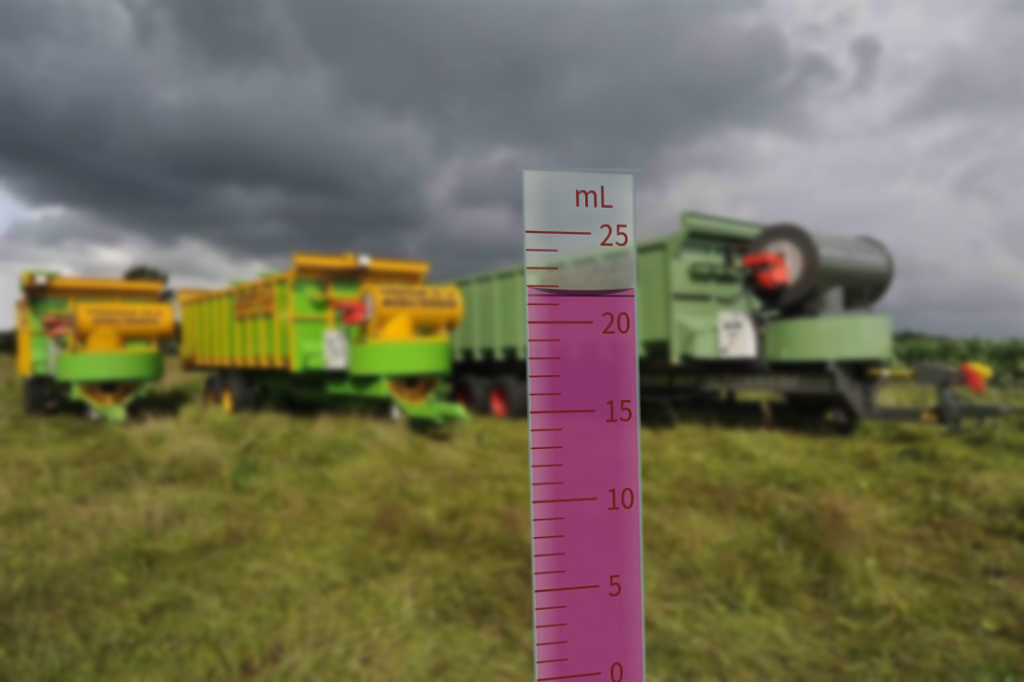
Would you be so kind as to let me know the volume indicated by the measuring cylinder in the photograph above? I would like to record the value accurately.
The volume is 21.5 mL
